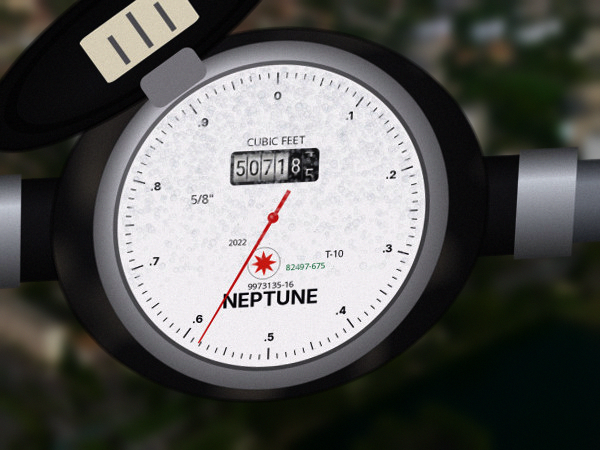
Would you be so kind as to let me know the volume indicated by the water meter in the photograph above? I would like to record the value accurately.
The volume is 507184.58 ft³
